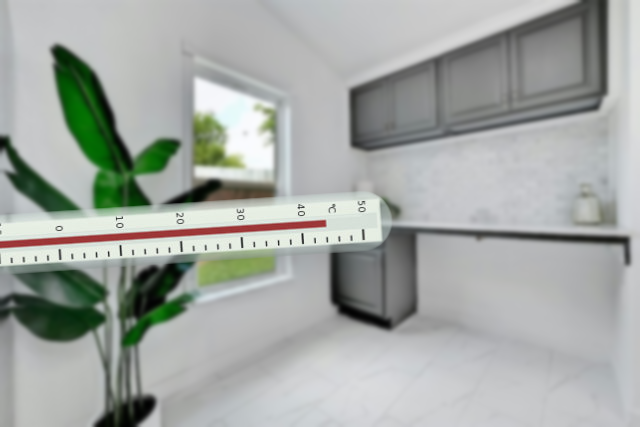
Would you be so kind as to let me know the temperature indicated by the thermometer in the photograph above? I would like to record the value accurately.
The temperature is 44 °C
